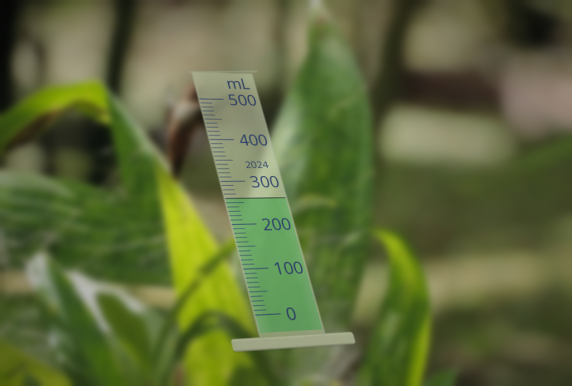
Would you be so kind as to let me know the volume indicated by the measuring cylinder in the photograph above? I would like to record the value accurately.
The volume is 260 mL
